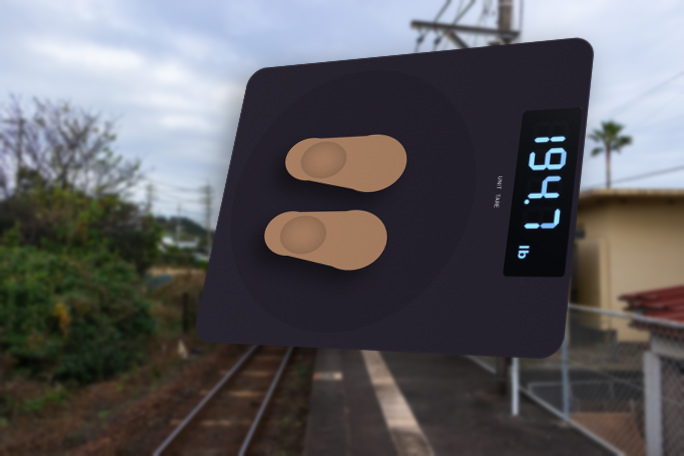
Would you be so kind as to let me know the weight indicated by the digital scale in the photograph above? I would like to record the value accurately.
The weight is 194.7 lb
